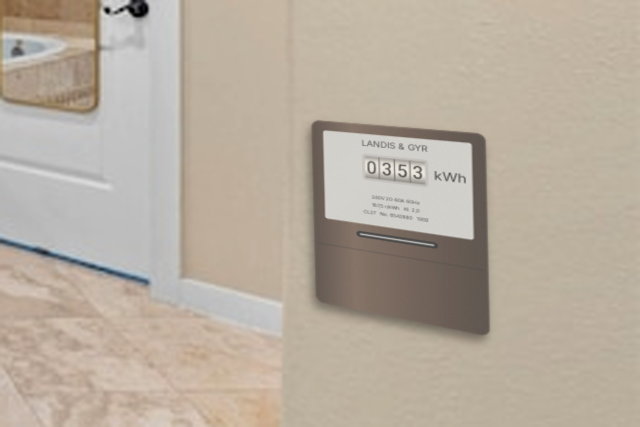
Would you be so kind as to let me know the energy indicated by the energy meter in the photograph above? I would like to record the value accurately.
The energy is 353 kWh
